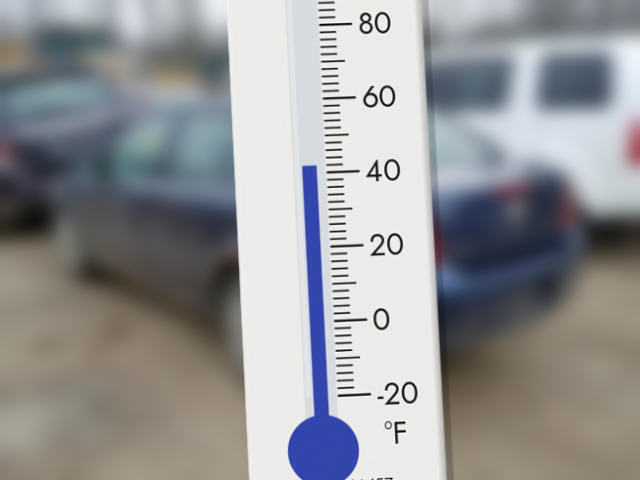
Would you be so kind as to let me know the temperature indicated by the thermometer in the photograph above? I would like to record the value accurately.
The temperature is 42 °F
